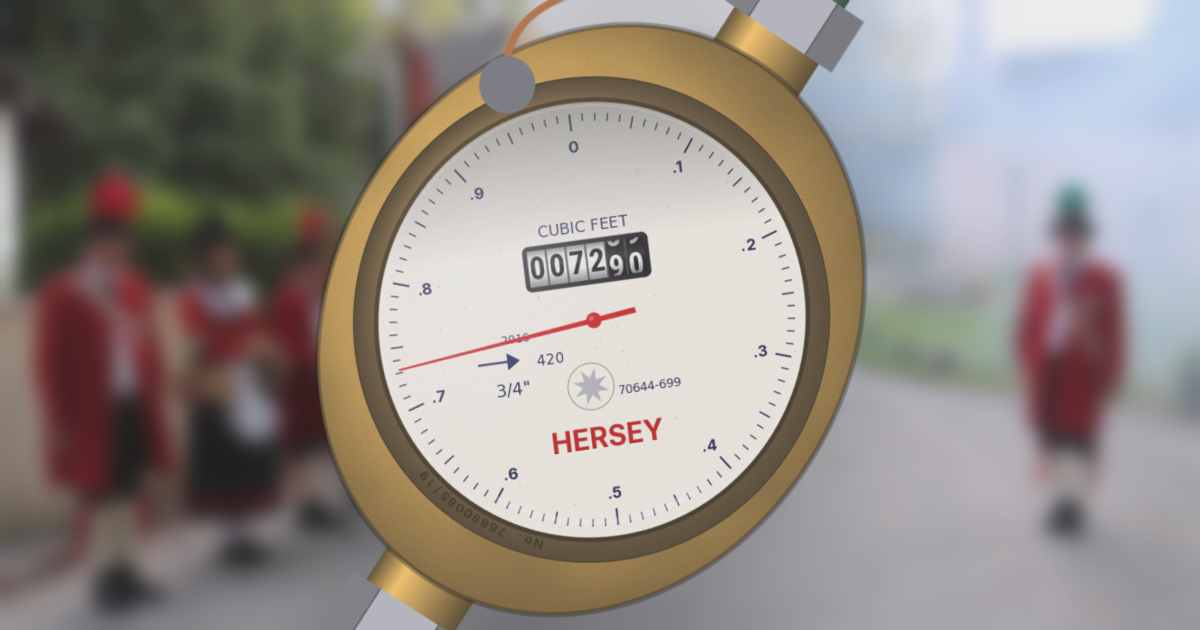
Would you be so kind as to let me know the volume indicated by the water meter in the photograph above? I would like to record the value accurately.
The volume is 7289.73 ft³
